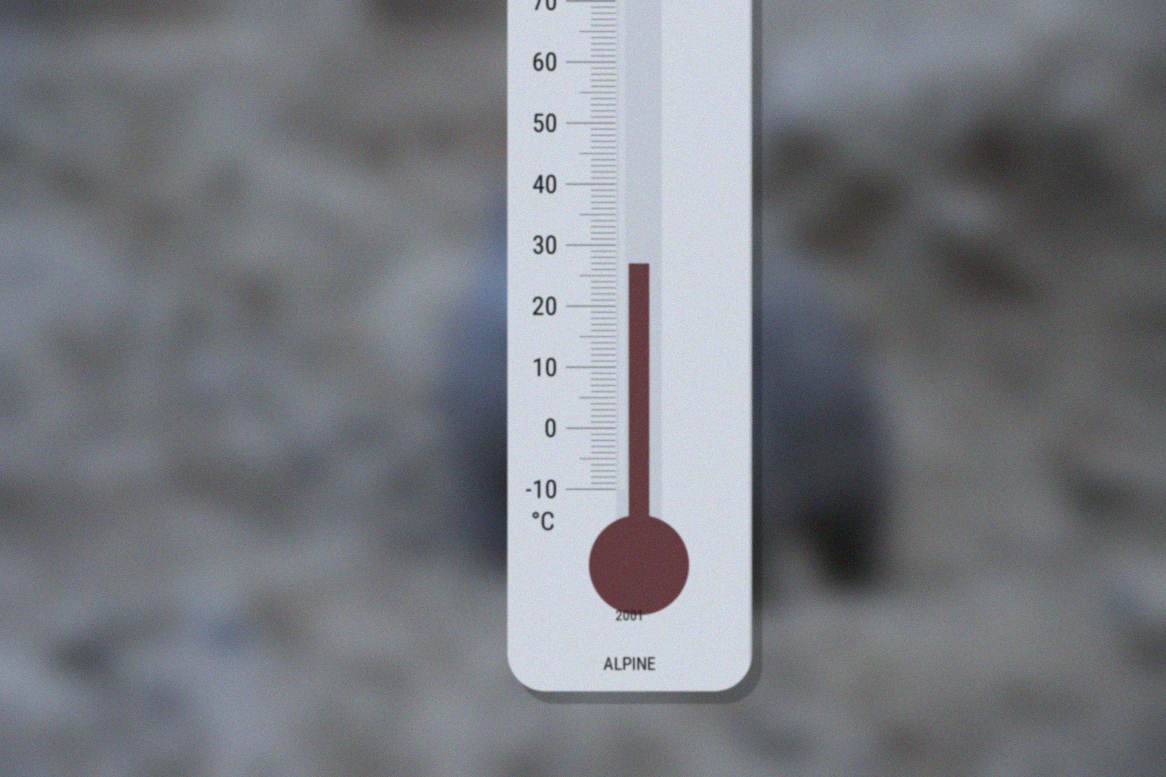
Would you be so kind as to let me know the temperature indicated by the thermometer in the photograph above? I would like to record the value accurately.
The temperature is 27 °C
